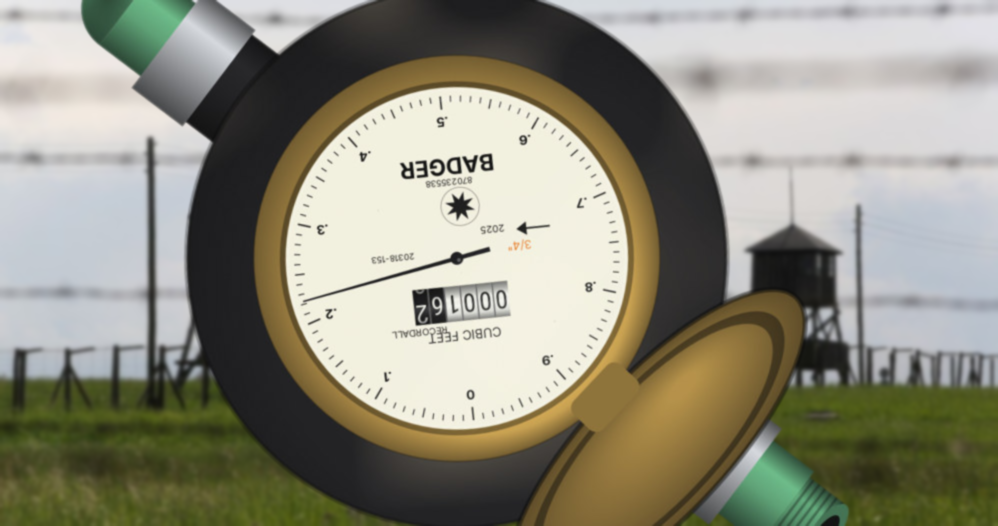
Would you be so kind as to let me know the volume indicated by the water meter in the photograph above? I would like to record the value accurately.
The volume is 162.22 ft³
